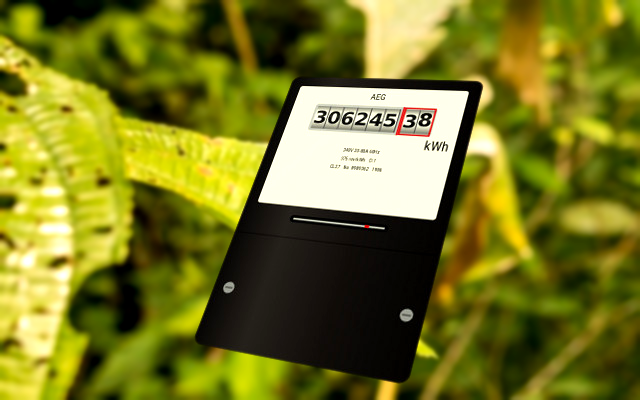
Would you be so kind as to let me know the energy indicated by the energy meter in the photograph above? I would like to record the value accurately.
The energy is 306245.38 kWh
